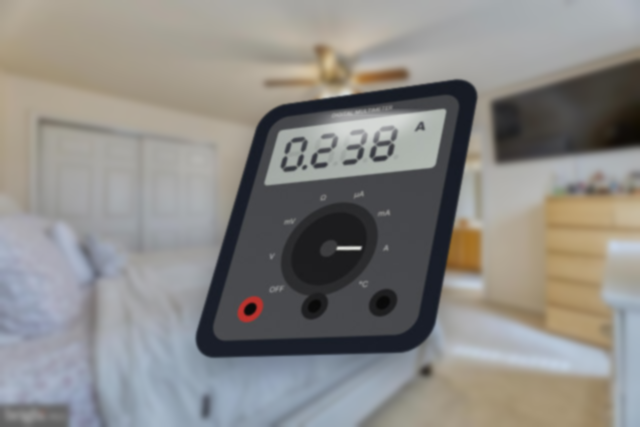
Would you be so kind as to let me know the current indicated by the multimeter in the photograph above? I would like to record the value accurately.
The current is 0.238 A
